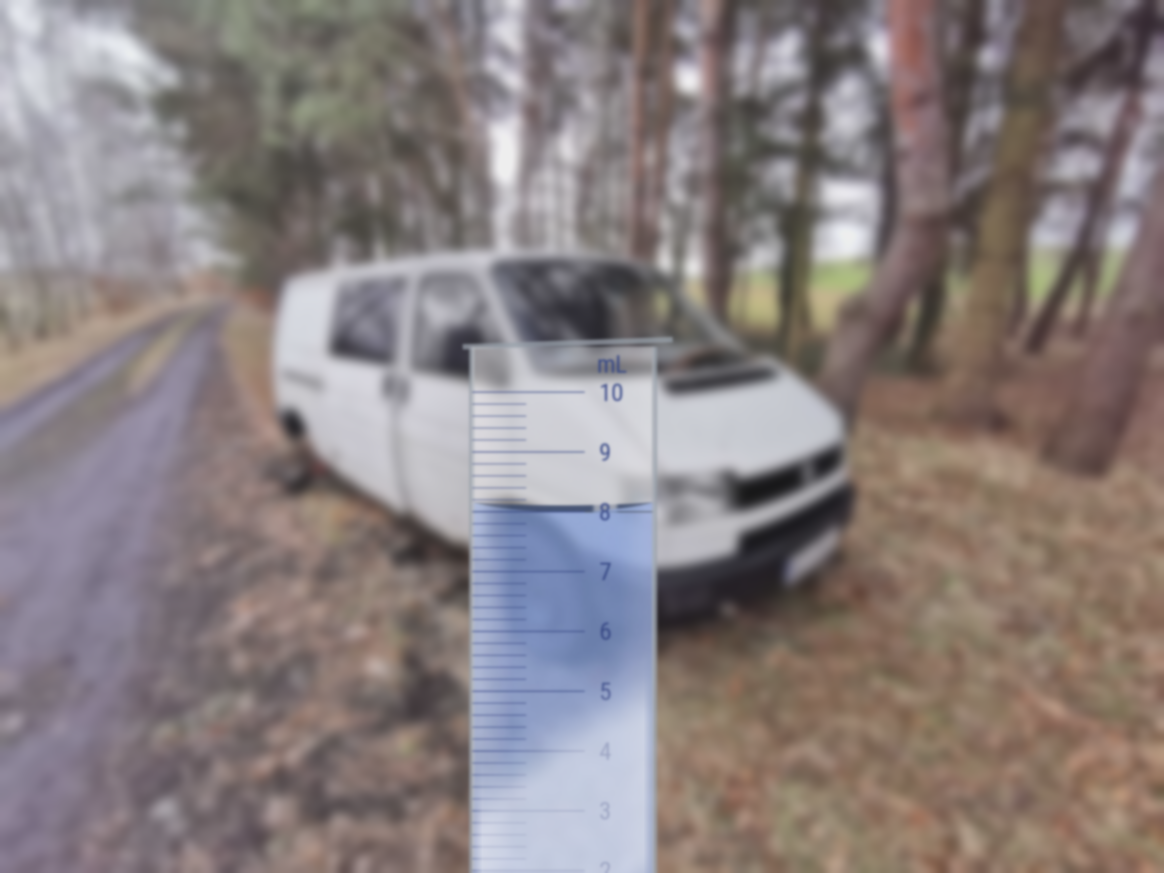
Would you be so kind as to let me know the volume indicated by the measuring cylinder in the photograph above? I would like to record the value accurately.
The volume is 8 mL
